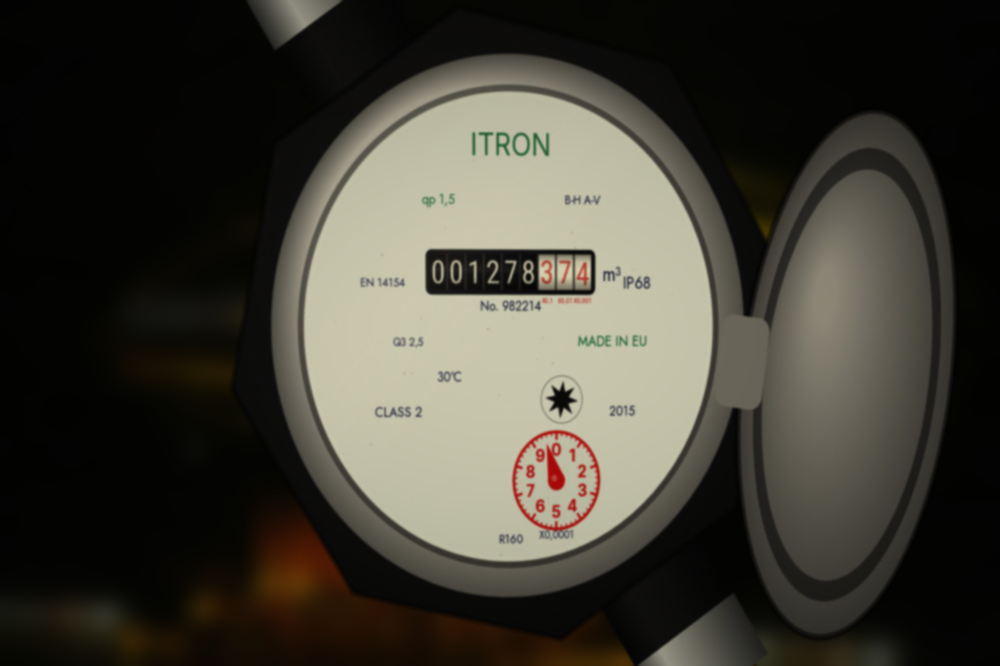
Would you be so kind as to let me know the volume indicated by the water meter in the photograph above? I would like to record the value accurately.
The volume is 1278.3739 m³
